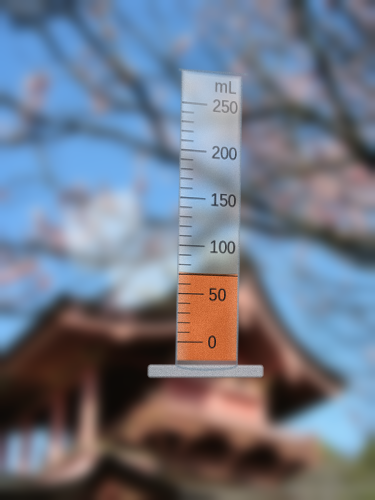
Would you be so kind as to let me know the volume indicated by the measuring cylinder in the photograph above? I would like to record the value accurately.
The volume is 70 mL
